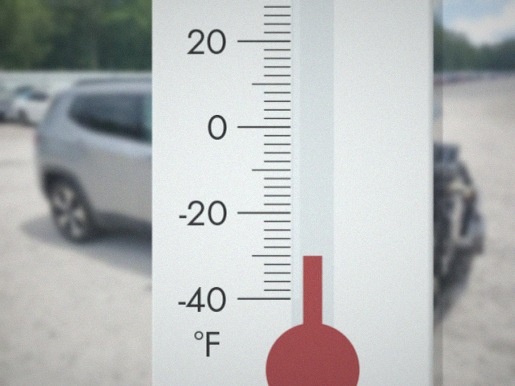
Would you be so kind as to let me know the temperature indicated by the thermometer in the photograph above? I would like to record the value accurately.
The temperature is -30 °F
